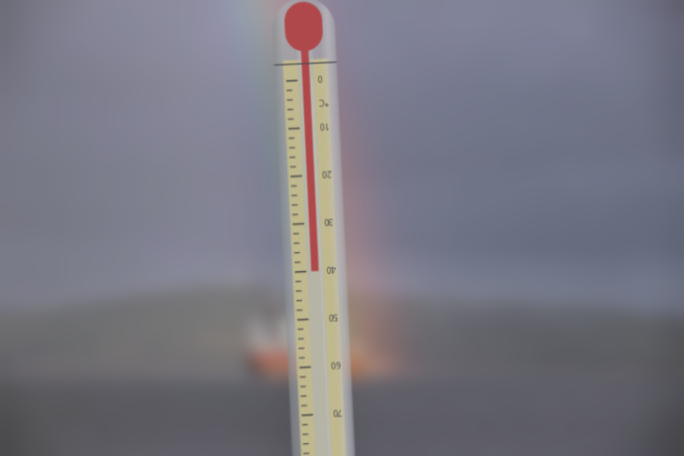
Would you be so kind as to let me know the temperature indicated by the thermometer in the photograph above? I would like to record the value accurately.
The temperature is 40 °C
